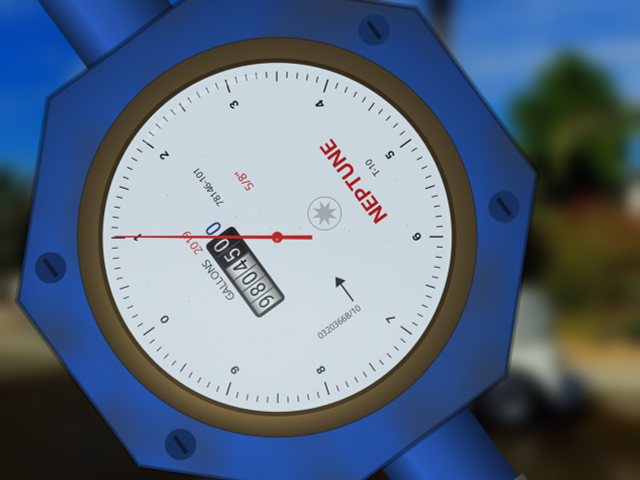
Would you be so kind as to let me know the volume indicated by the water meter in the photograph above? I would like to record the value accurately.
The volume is 9804501.0 gal
